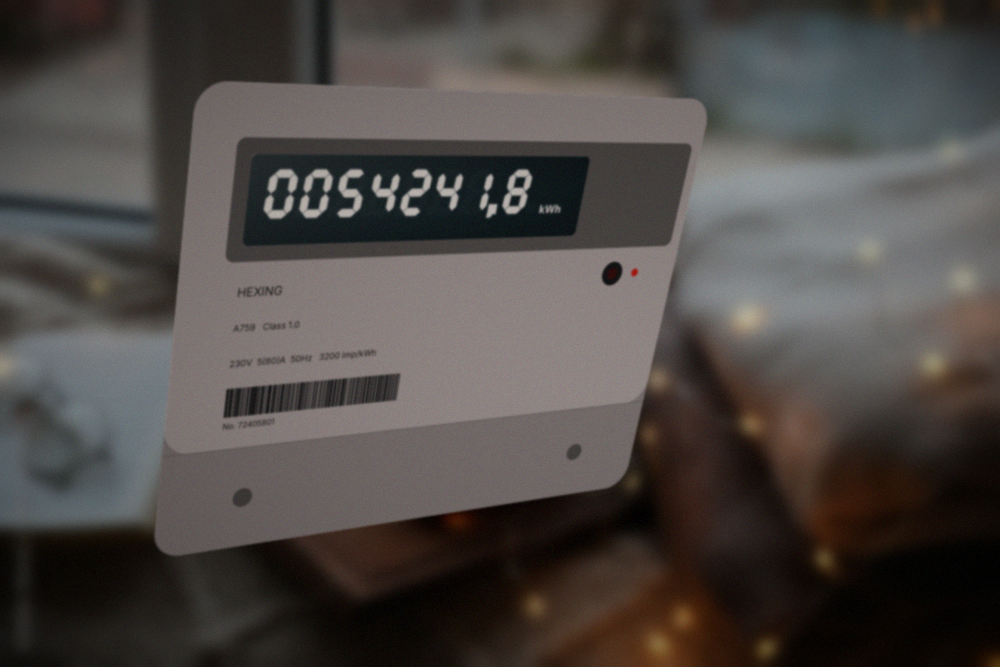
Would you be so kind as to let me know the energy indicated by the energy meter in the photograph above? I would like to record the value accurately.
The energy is 54241.8 kWh
